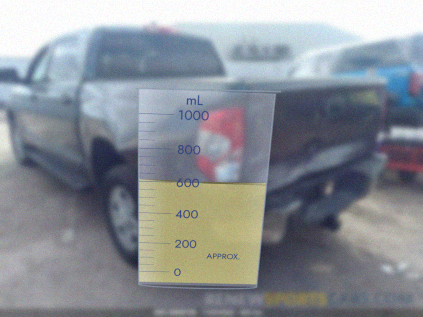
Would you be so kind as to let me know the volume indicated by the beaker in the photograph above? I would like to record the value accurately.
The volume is 600 mL
